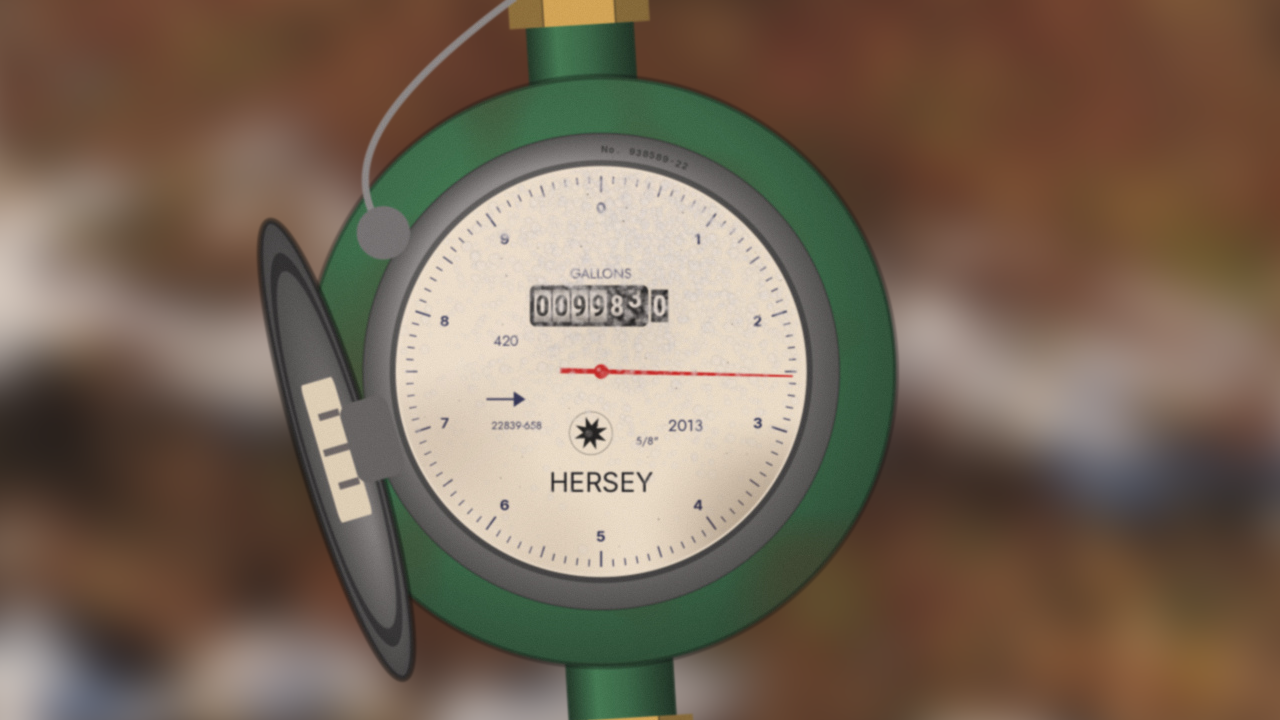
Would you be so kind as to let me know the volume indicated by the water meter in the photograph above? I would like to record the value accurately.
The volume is 99832.5 gal
